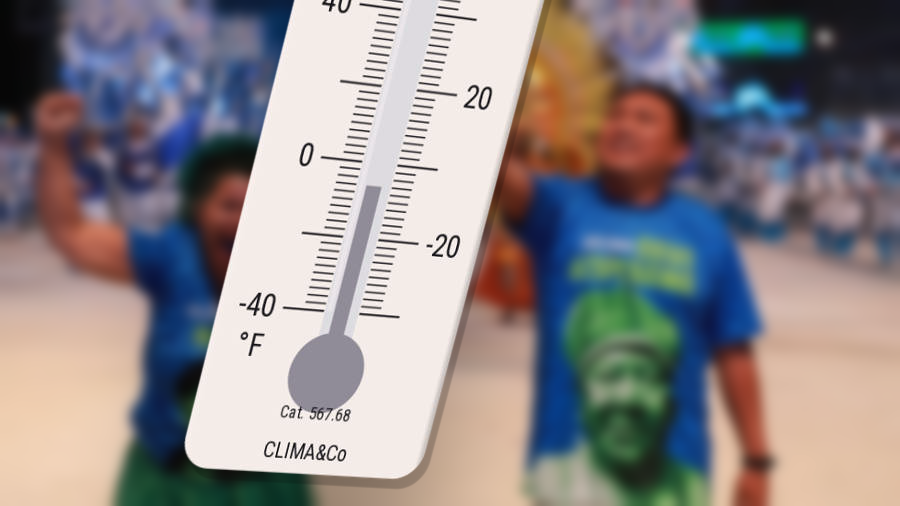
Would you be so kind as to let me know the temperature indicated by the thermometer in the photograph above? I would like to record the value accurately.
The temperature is -6 °F
